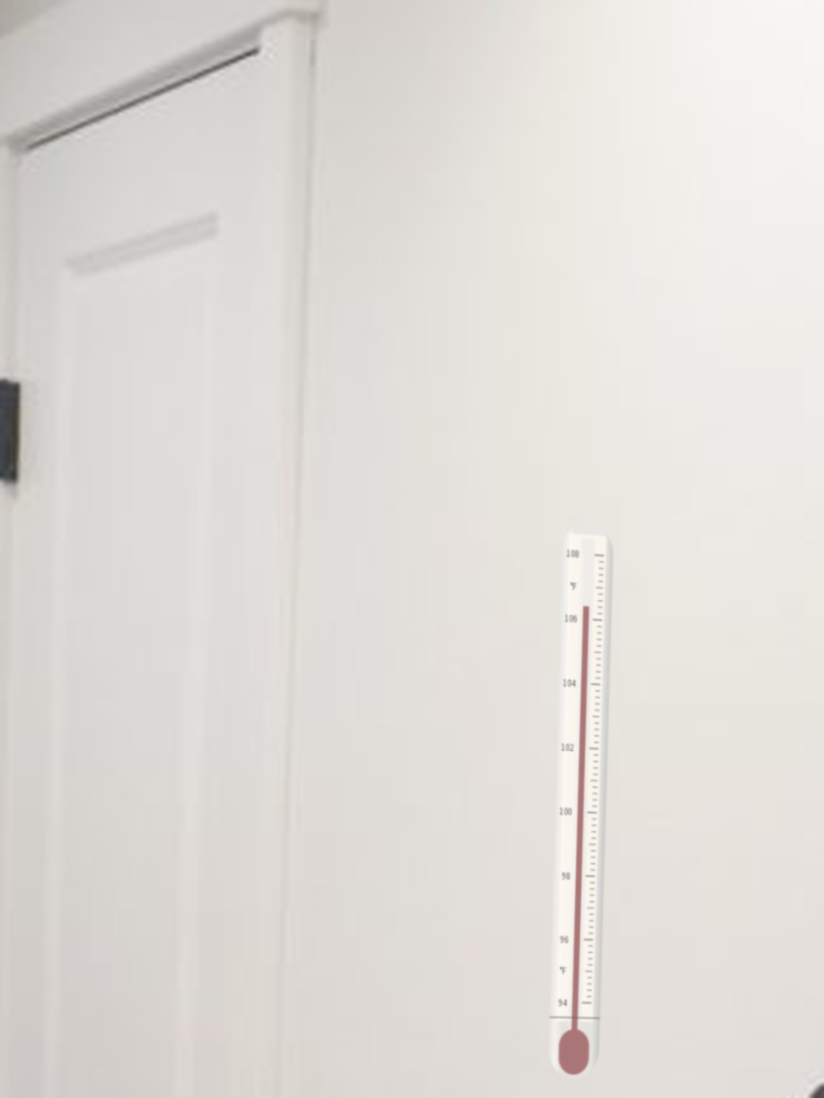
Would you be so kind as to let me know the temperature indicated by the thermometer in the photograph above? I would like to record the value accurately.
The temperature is 106.4 °F
